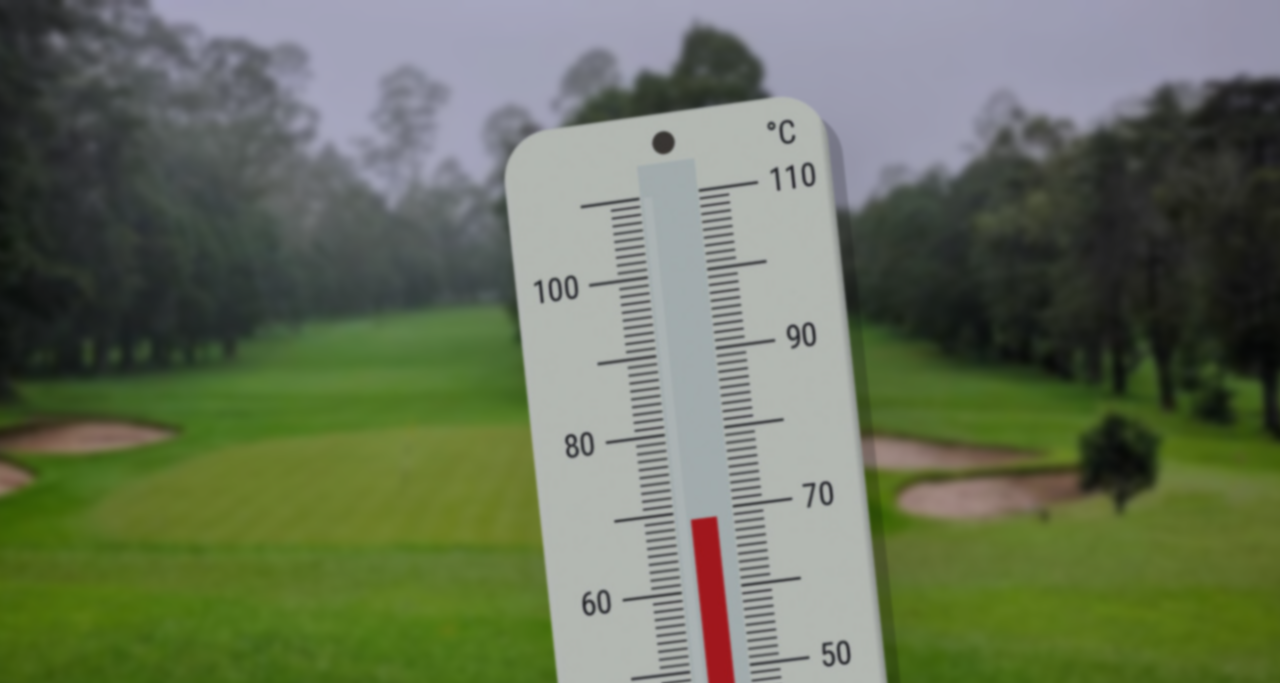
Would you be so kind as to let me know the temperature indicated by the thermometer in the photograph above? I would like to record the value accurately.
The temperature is 69 °C
